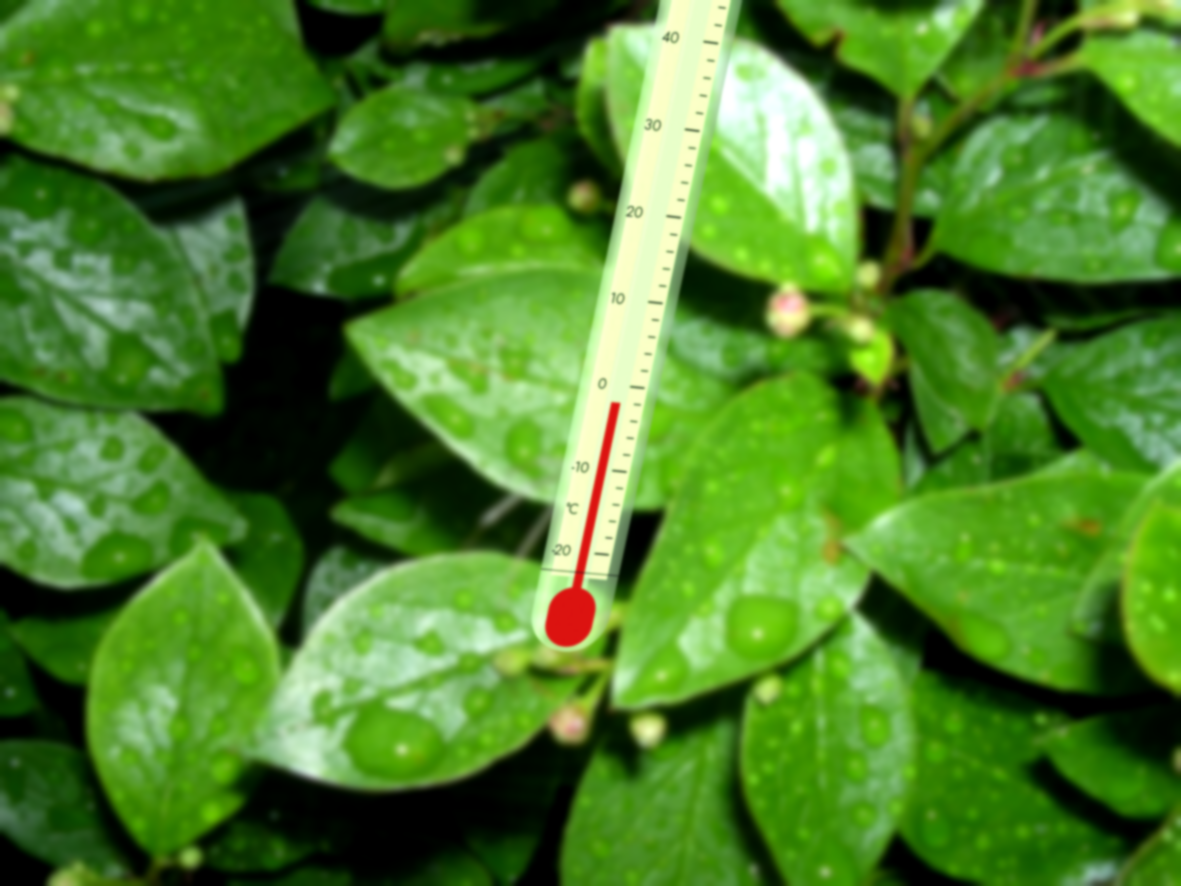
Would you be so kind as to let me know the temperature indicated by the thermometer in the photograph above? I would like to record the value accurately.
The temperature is -2 °C
